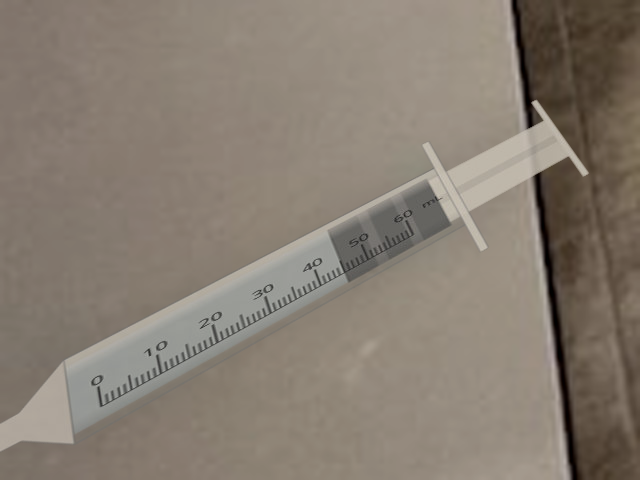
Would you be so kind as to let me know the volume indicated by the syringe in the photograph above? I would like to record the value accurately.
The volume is 45 mL
